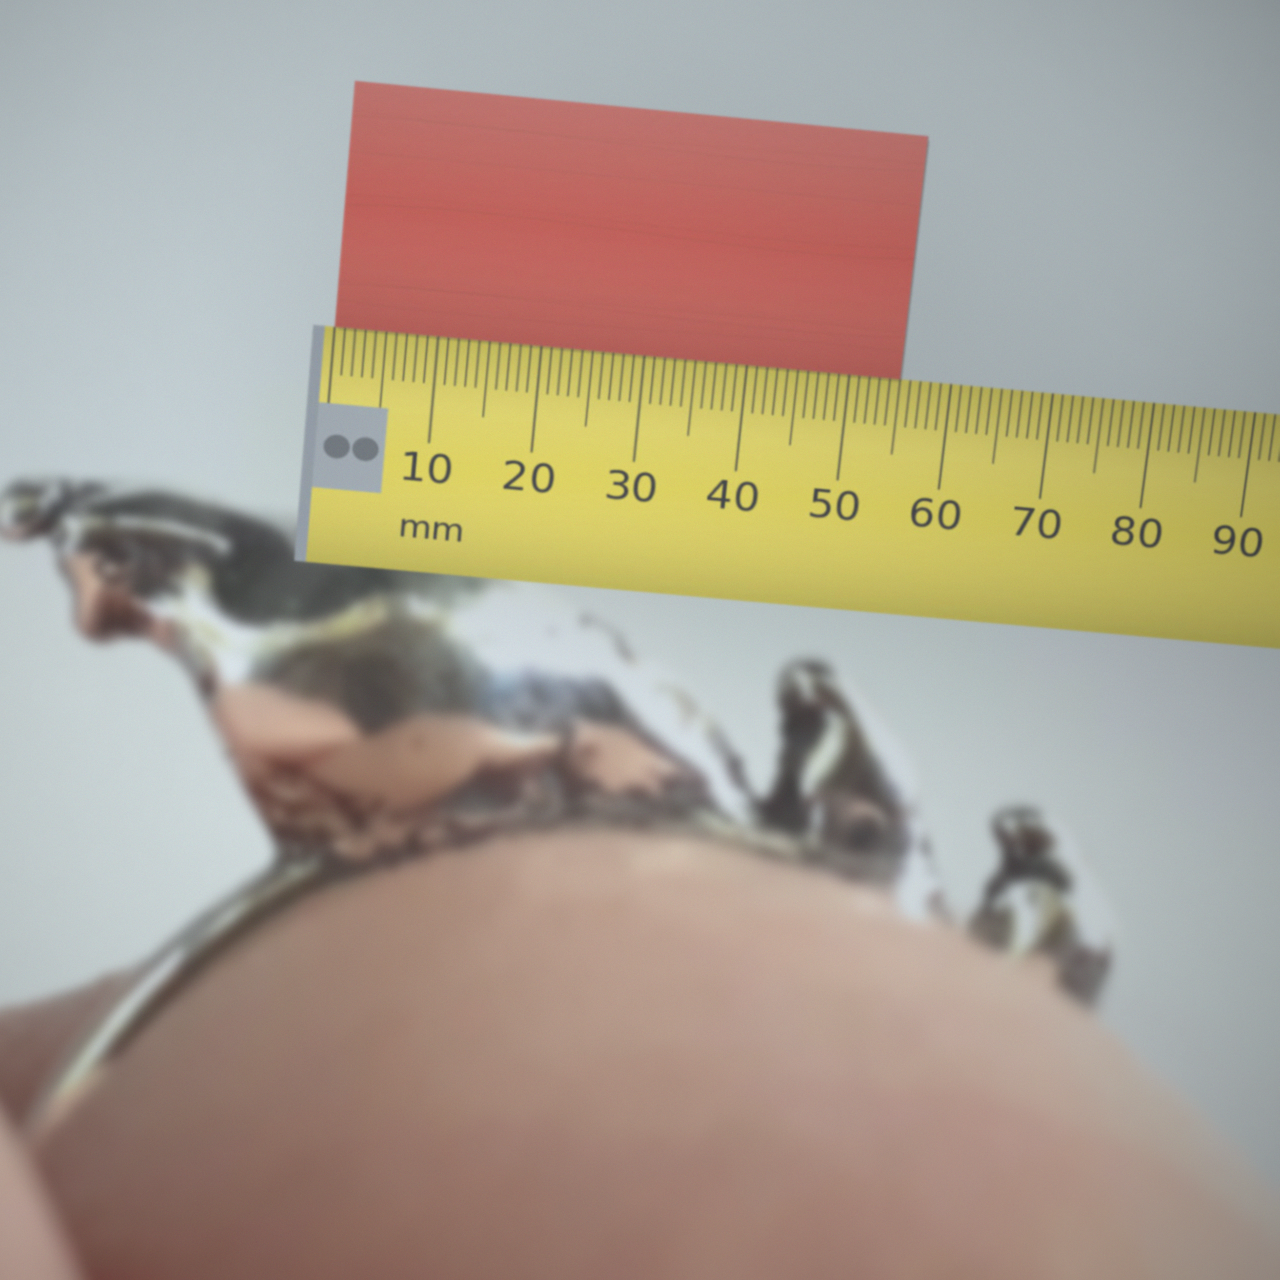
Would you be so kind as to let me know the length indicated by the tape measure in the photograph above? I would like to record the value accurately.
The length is 55 mm
